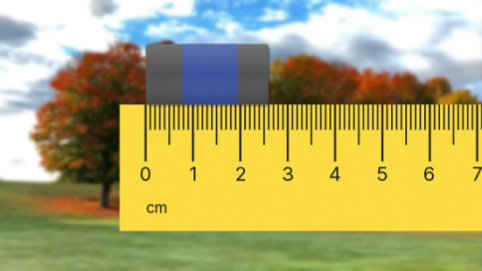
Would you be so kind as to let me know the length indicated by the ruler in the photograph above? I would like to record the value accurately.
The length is 2.6 cm
